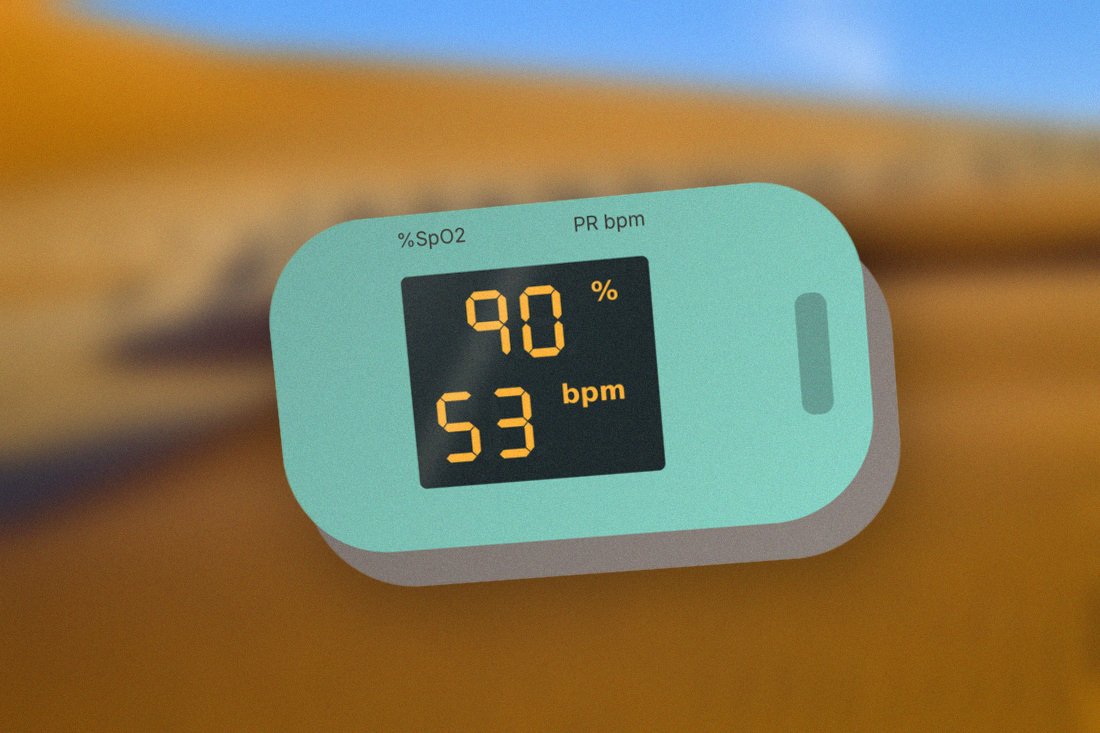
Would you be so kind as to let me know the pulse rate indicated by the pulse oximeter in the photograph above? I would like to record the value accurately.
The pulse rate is 53 bpm
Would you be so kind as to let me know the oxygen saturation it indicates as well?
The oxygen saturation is 90 %
